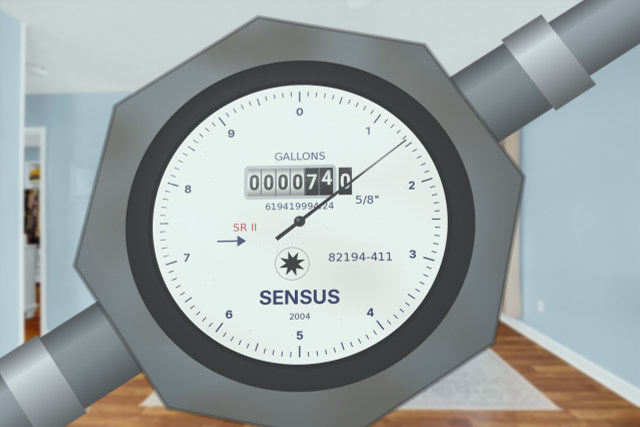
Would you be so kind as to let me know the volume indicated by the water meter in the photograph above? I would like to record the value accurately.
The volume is 741.4 gal
